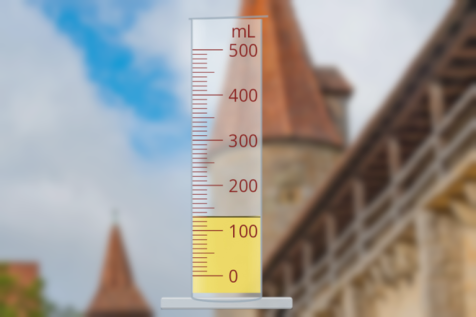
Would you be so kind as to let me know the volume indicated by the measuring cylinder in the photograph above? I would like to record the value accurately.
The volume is 130 mL
